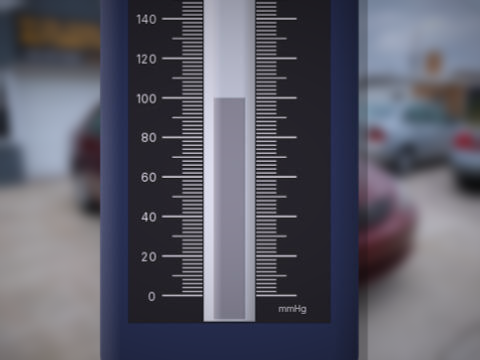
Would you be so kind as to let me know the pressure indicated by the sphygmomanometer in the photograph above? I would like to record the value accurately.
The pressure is 100 mmHg
